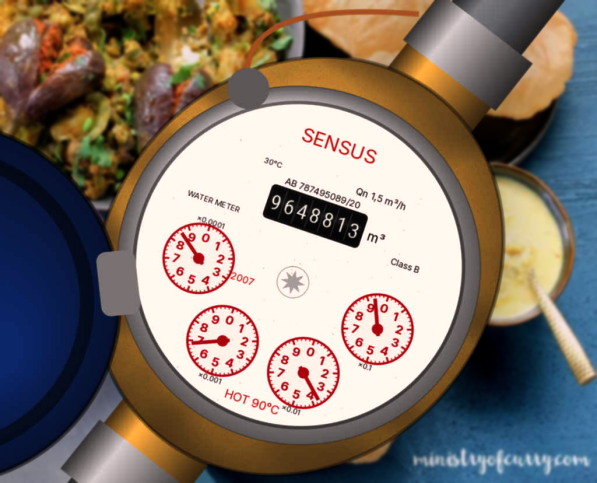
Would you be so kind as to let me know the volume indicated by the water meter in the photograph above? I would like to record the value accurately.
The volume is 9648812.9368 m³
